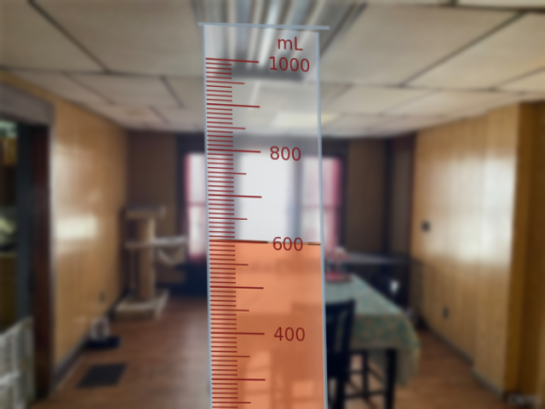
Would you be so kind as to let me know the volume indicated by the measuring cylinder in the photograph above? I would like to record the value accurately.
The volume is 600 mL
